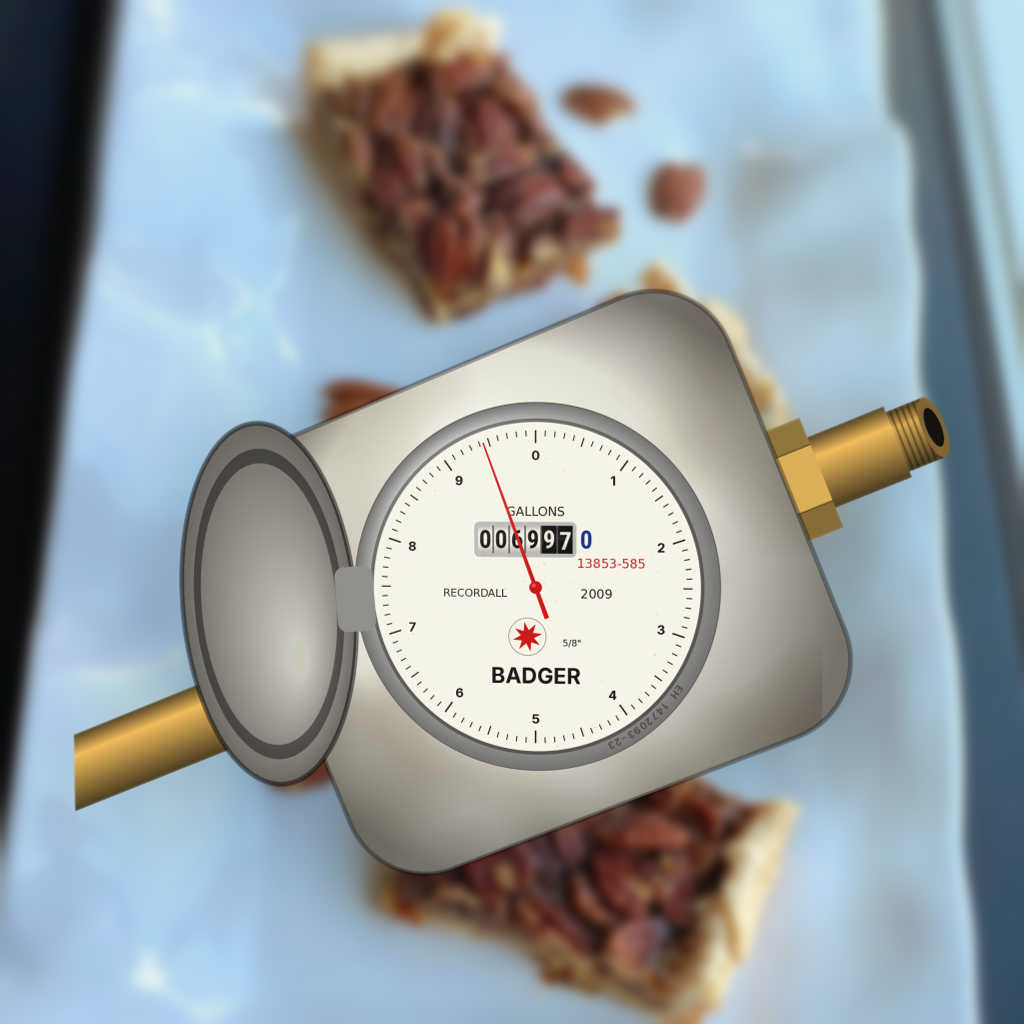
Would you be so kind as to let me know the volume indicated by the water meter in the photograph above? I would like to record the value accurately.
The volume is 69969.4 gal
